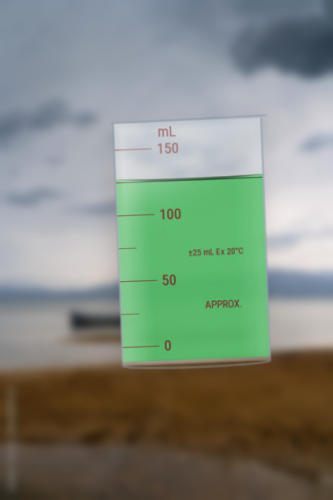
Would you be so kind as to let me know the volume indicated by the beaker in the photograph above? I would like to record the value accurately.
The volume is 125 mL
